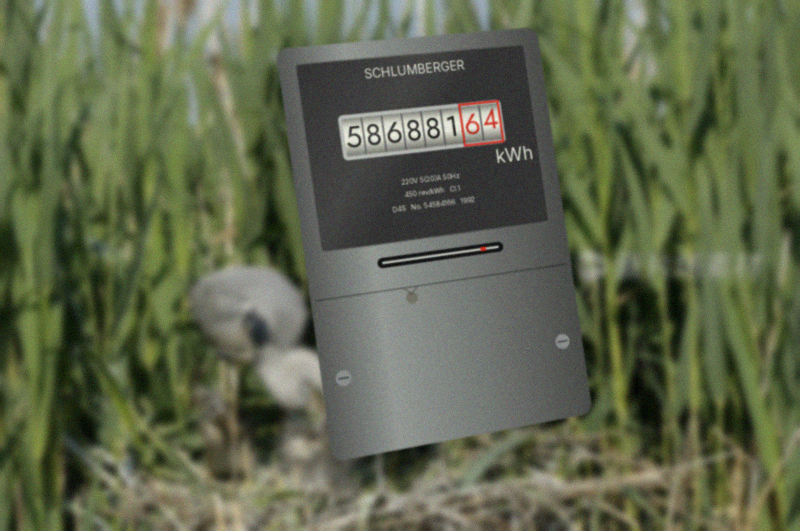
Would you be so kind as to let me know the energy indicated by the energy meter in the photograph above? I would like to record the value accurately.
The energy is 586881.64 kWh
